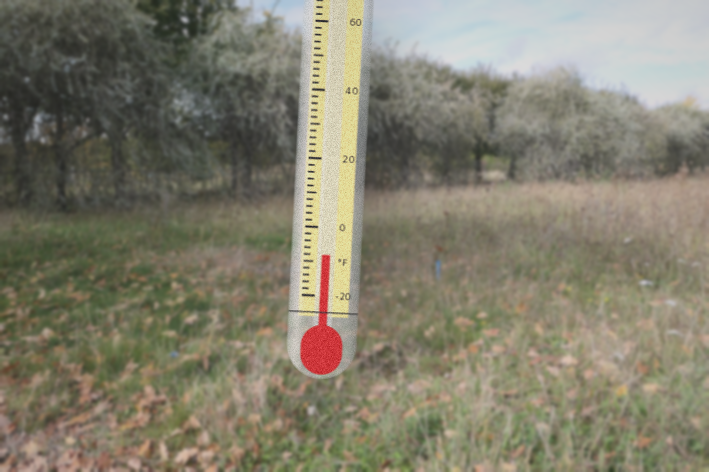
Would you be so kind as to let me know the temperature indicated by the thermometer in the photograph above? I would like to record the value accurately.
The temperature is -8 °F
